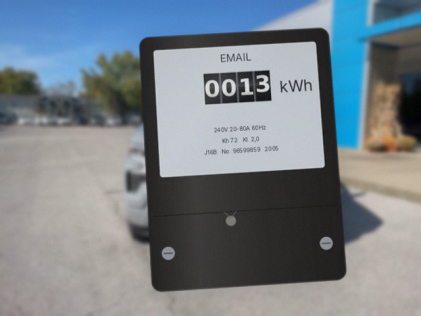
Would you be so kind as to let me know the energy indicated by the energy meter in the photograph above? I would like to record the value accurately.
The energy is 13 kWh
